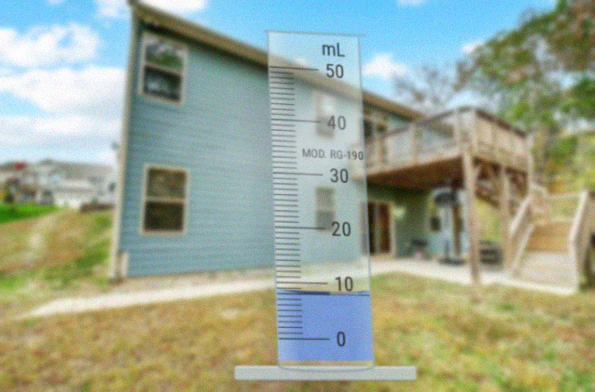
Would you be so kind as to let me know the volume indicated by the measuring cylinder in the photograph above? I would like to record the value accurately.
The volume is 8 mL
